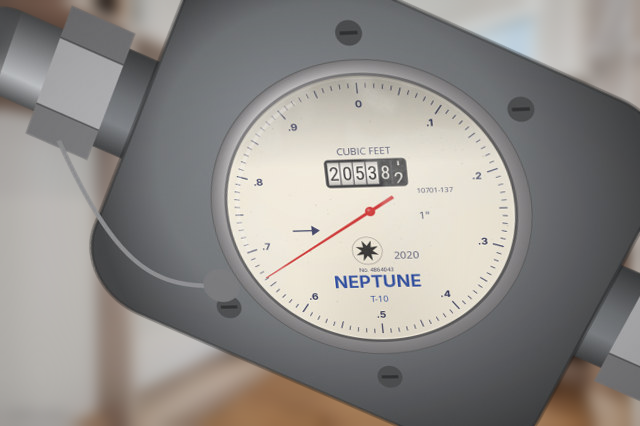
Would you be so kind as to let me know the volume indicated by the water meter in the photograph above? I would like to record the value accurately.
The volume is 205381.66 ft³
